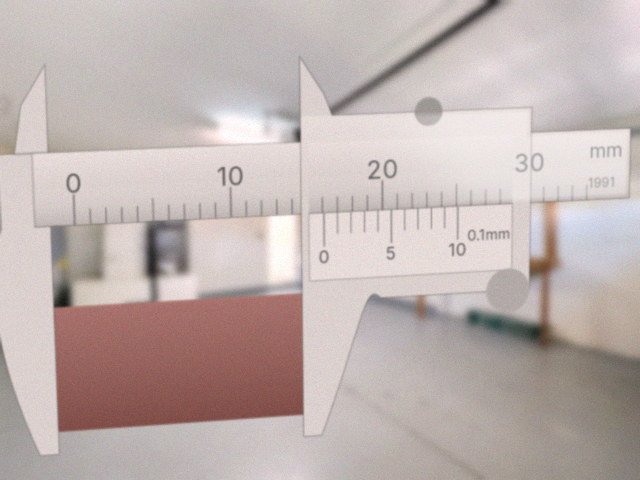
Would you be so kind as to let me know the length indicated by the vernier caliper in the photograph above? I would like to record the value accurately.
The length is 16.1 mm
